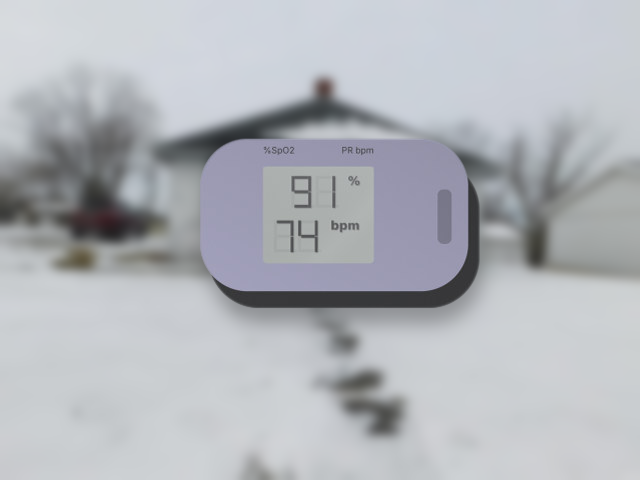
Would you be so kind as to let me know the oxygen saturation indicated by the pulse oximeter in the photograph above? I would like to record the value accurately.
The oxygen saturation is 91 %
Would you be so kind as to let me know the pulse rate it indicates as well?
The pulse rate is 74 bpm
